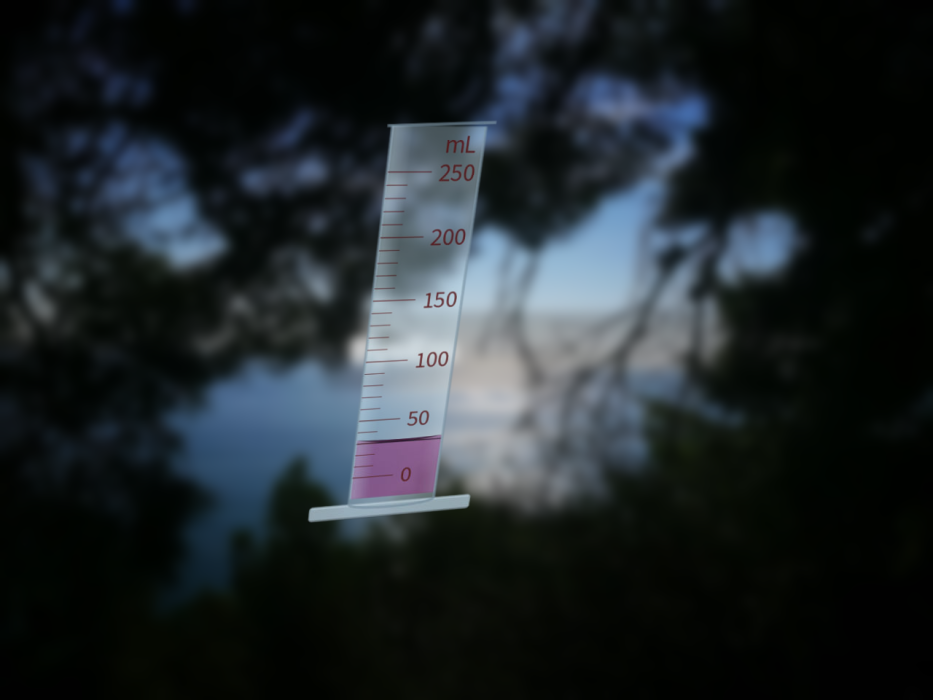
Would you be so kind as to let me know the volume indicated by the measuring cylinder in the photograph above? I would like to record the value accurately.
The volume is 30 mL
